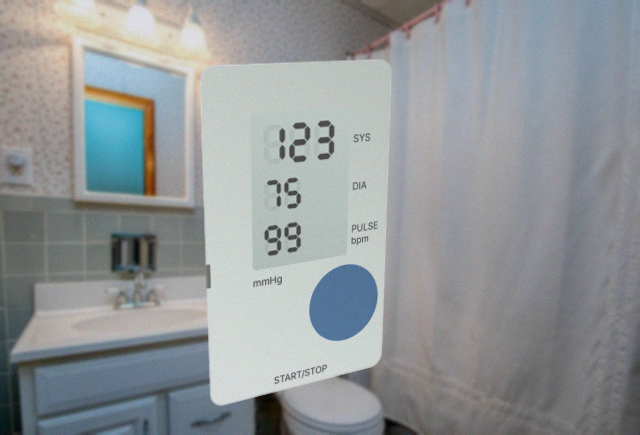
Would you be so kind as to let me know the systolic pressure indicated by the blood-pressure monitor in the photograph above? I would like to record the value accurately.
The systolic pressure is 123 mmHg
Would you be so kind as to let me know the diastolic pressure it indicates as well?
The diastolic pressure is 75 mmHg
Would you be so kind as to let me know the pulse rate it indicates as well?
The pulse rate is 99 bpm
